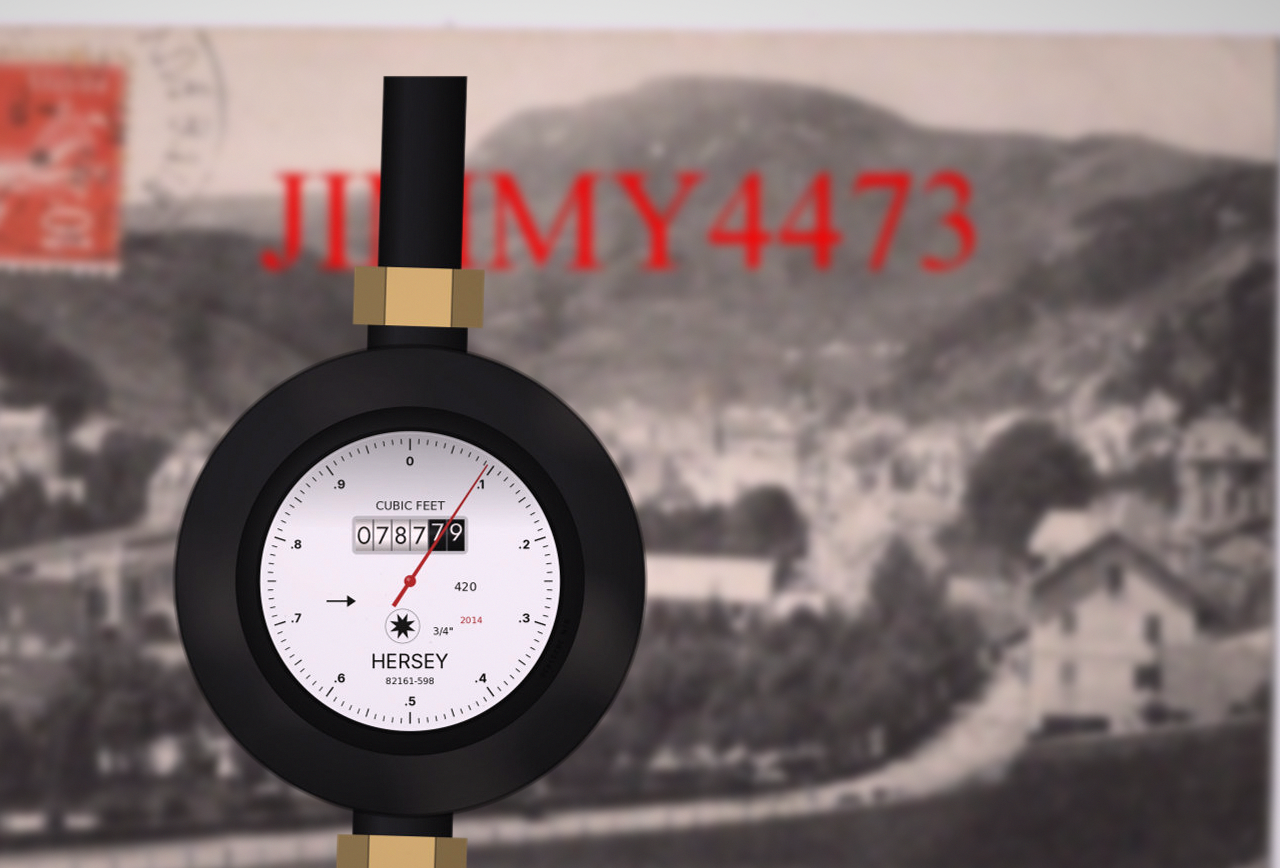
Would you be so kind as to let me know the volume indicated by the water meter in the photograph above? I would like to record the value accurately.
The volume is 78779.09 ft³
